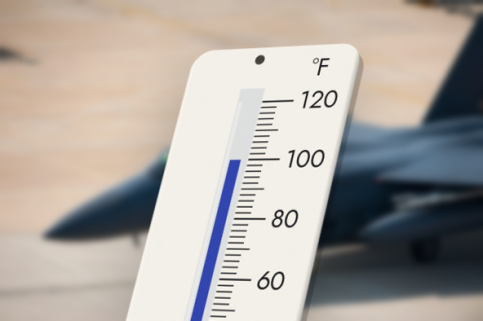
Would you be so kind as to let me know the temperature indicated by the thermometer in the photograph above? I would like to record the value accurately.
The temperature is 100 °F
